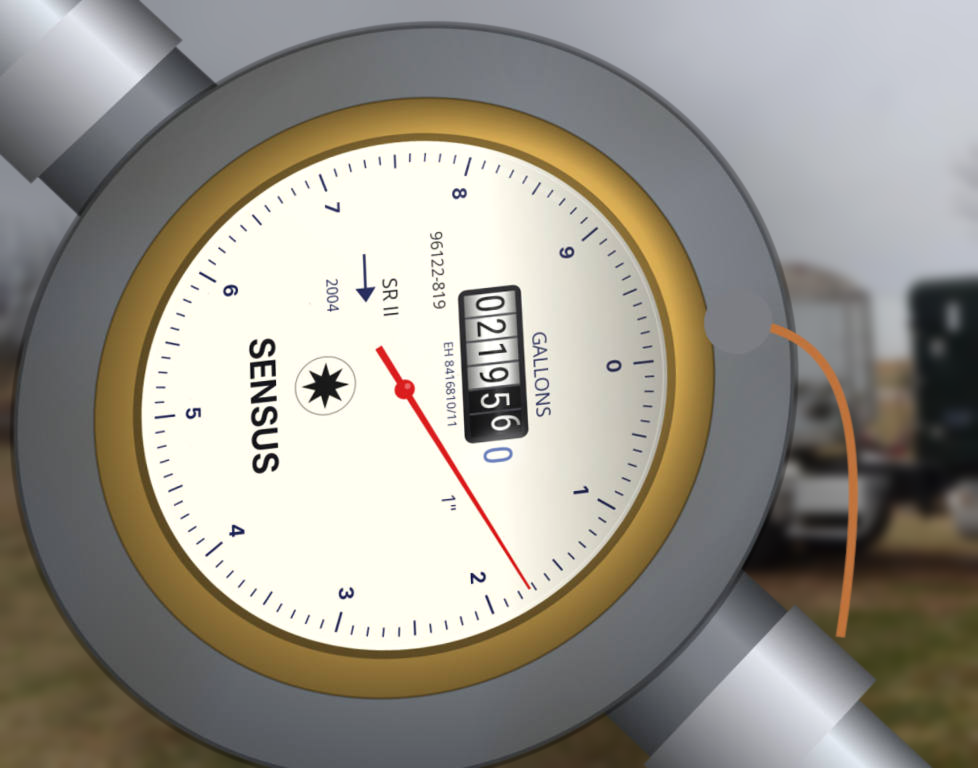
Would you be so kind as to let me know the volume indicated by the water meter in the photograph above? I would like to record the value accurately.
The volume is 219561.7 gal
